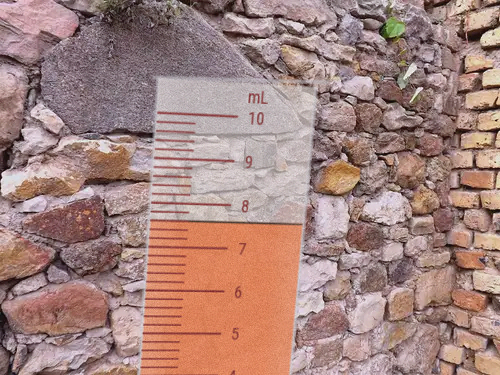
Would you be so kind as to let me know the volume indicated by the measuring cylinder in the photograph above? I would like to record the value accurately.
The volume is 7.6 mL
